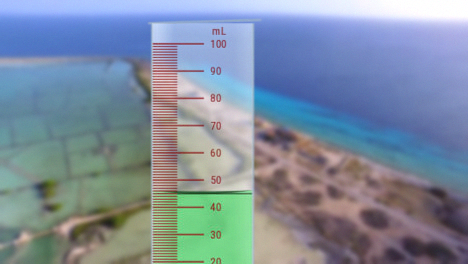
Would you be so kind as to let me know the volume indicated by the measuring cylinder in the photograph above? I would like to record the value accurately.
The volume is 45 mL
